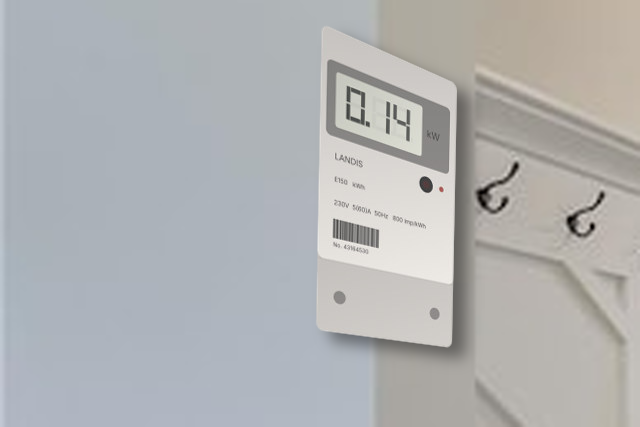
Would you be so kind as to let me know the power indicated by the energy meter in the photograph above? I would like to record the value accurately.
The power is 0.14 kW
